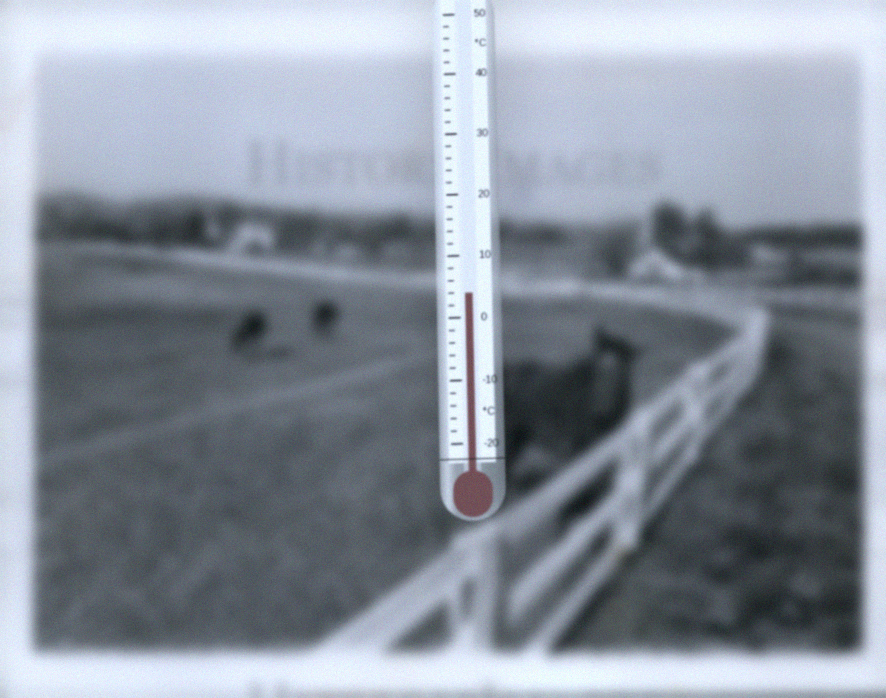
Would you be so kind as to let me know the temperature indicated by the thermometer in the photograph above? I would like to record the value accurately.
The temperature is 4 °C
